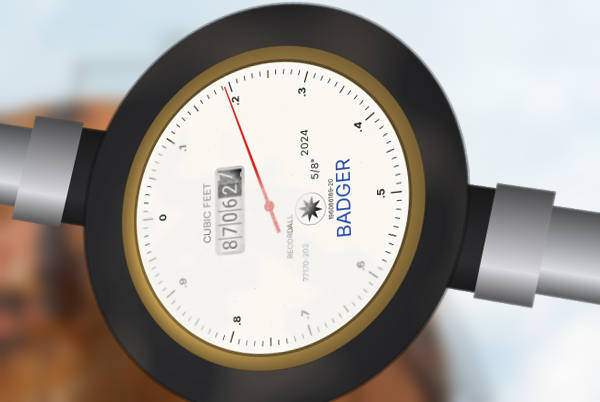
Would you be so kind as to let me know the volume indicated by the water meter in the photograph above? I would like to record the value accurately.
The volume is 870627.19 ft³
